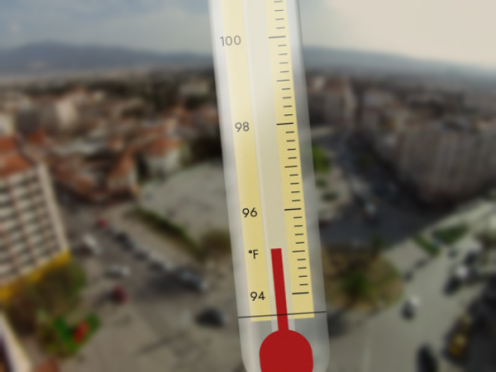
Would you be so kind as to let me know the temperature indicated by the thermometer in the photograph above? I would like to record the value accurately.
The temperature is 95.1 °F
